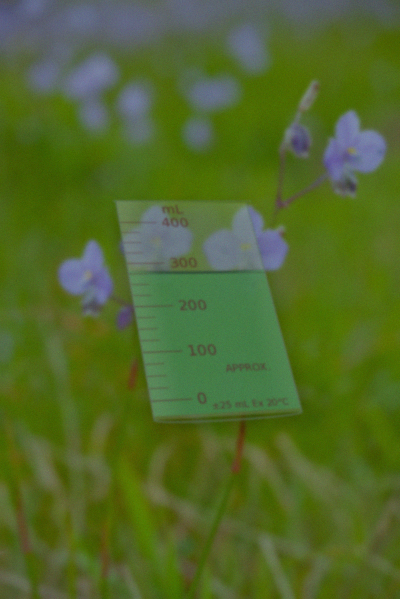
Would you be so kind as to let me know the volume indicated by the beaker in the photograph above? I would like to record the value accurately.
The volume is 275 mL
